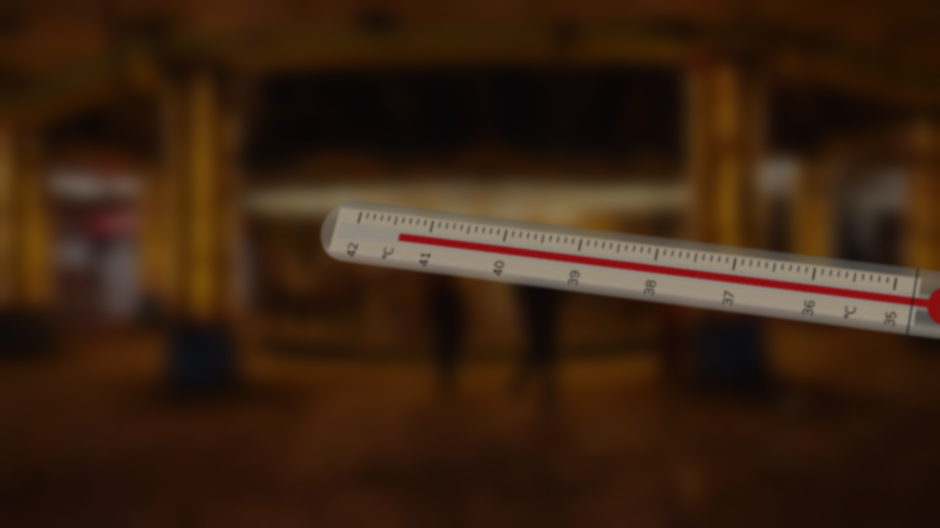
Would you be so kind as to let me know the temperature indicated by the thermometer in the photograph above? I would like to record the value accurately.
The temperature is 41.4 °C
